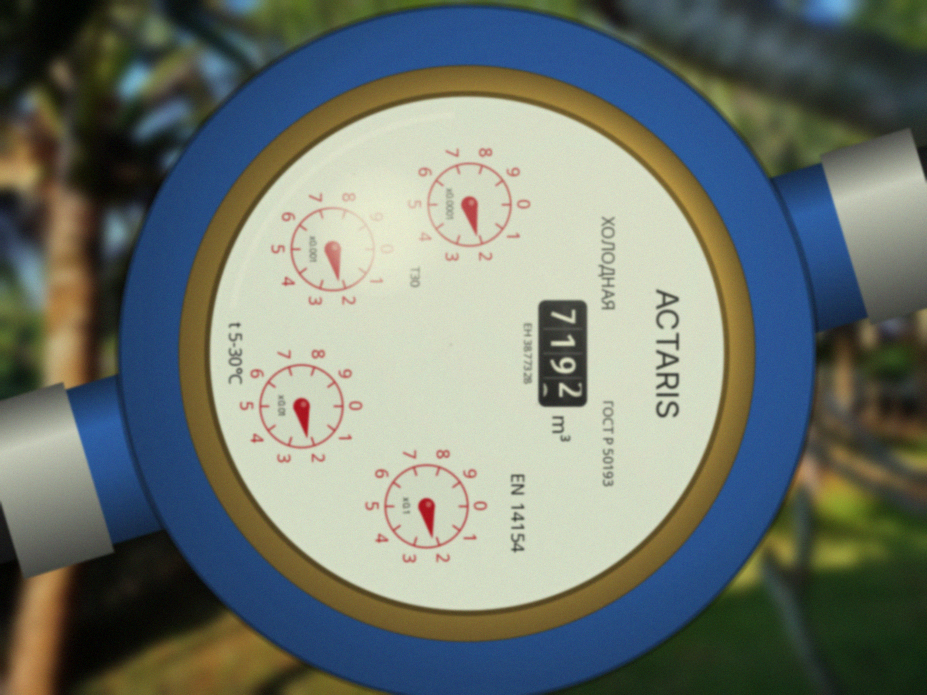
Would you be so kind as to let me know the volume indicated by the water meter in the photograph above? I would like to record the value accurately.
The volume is 7192.2222 m³
